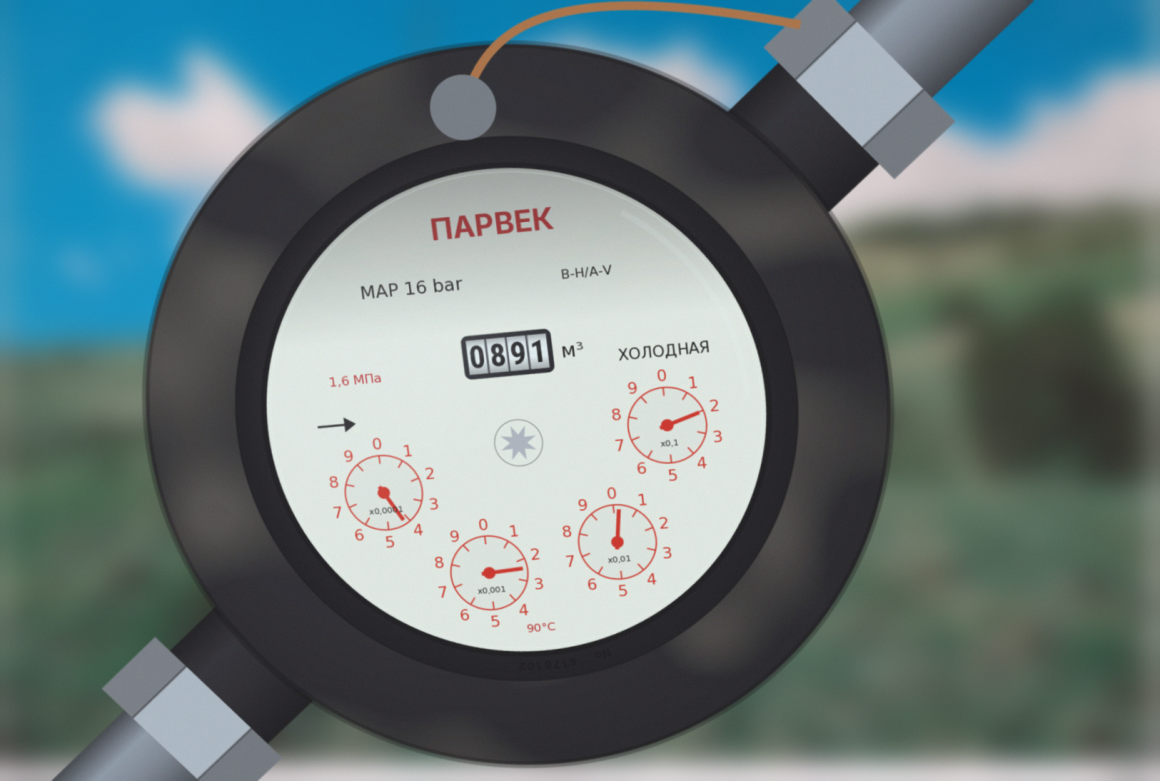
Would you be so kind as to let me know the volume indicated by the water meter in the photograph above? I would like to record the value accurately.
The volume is 891.2024 m³
